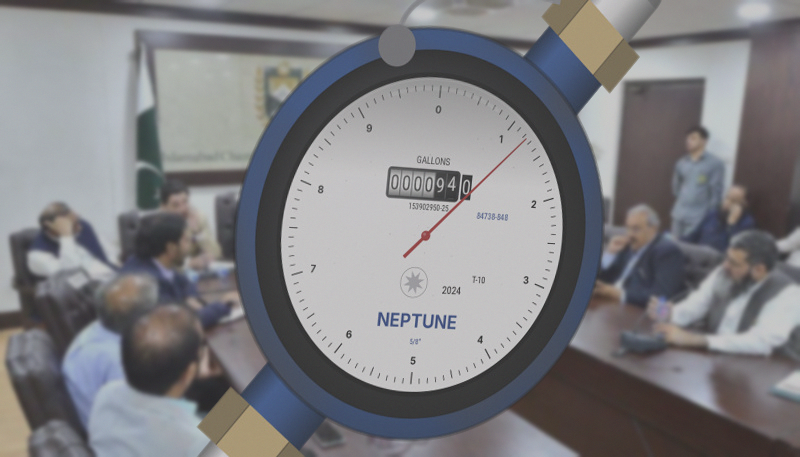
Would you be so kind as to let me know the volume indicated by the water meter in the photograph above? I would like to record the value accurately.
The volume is 941.2 gal
